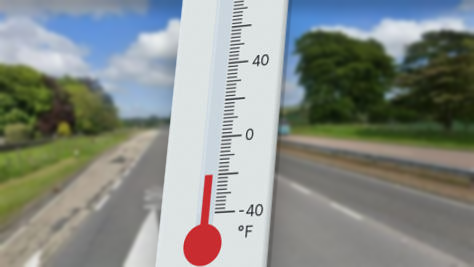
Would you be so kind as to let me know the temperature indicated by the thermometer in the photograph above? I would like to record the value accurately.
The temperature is -20 °F
